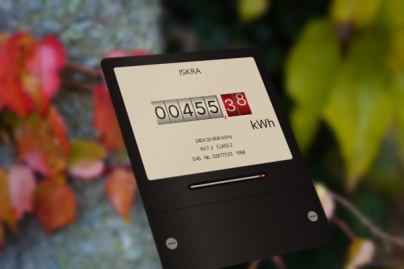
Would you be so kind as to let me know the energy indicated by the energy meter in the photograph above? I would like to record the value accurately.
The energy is 455.38 kWh
